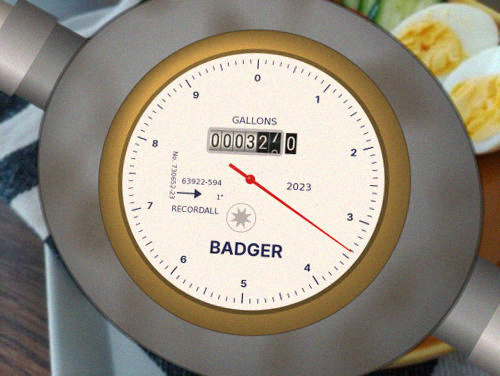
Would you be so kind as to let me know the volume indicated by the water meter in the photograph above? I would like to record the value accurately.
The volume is 3273.4 gal
